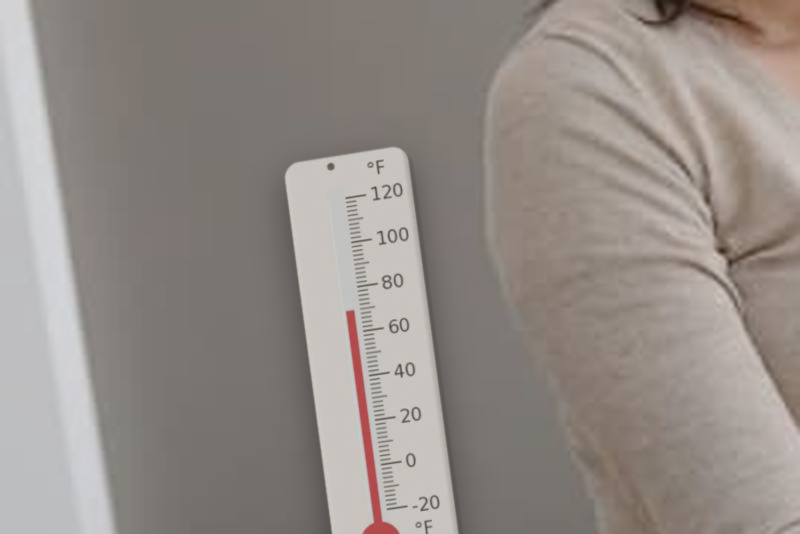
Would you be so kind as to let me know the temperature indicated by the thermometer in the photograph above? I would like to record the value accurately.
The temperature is 70 °F
